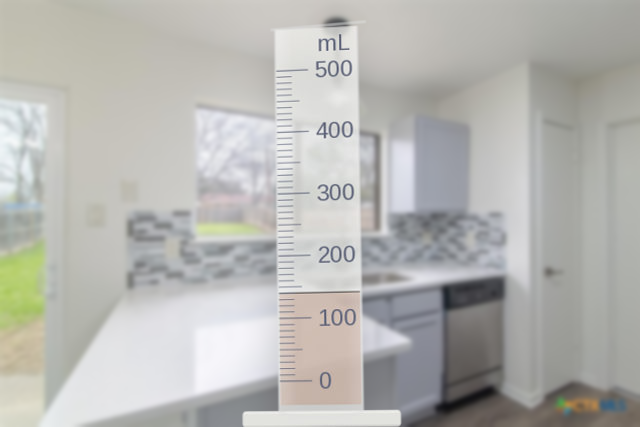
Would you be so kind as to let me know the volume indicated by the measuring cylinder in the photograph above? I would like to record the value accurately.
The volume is 140 mL
